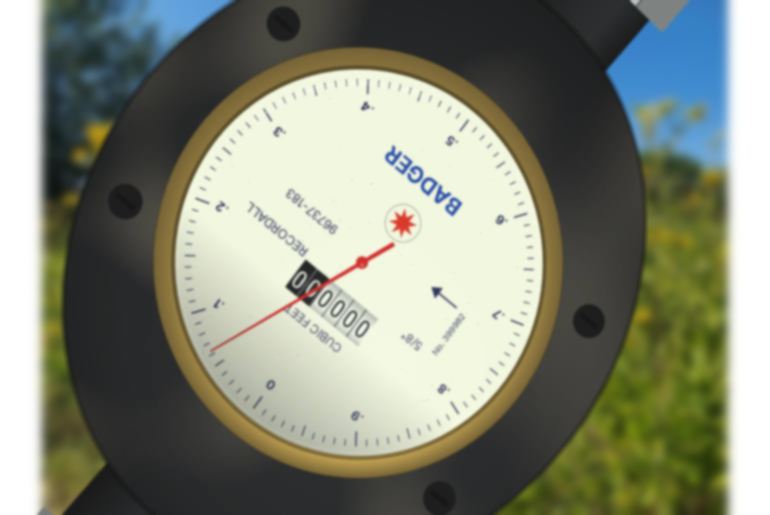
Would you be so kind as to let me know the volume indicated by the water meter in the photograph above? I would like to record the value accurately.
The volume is 0.06 ft³
